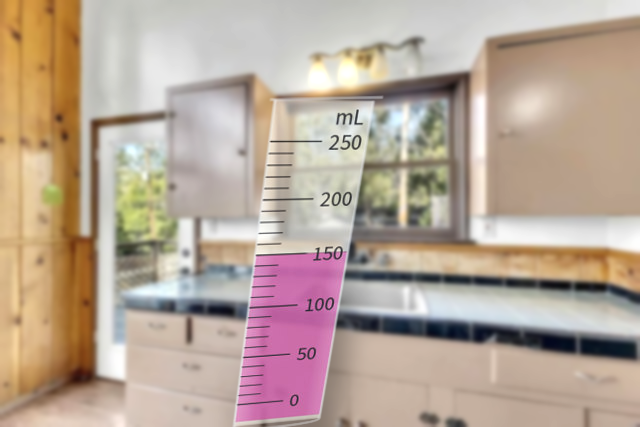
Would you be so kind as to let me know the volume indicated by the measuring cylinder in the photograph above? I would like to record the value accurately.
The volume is 150 mL
